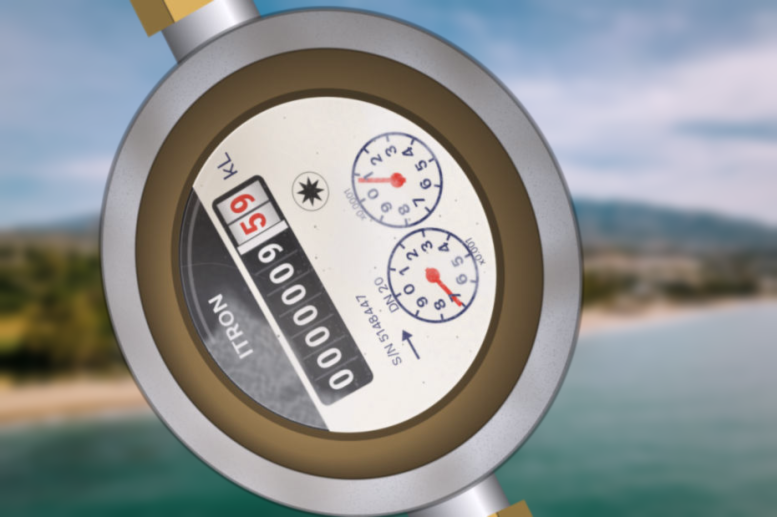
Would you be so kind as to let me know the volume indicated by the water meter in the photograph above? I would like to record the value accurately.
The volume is 9.5970 kL
